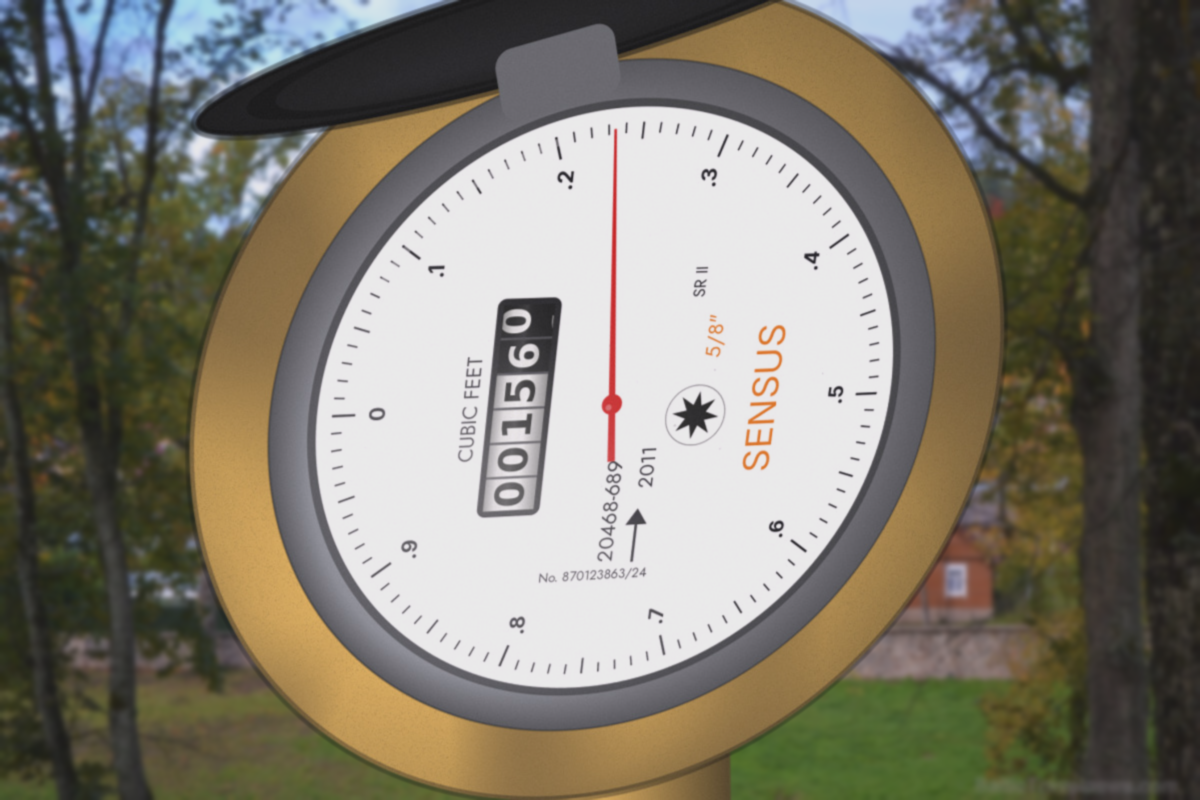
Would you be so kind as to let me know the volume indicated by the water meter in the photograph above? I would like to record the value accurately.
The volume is 1560.23 ft³
